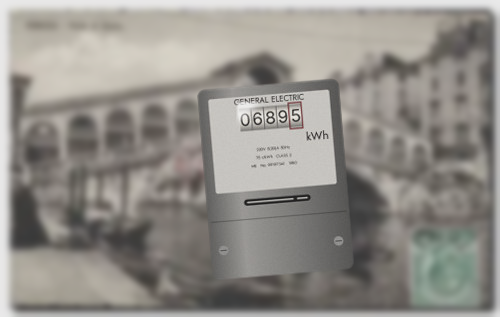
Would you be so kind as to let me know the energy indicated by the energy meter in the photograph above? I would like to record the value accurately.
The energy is 689.5 kWh
